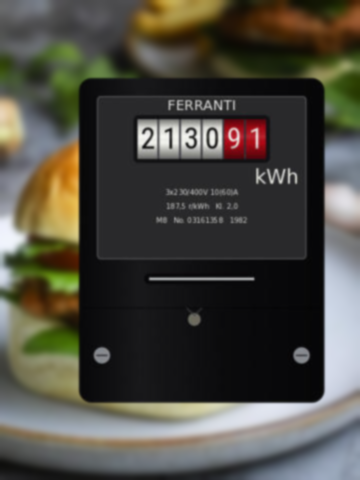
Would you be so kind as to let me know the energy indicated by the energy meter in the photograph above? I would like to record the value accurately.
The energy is 2130.91 kWh
